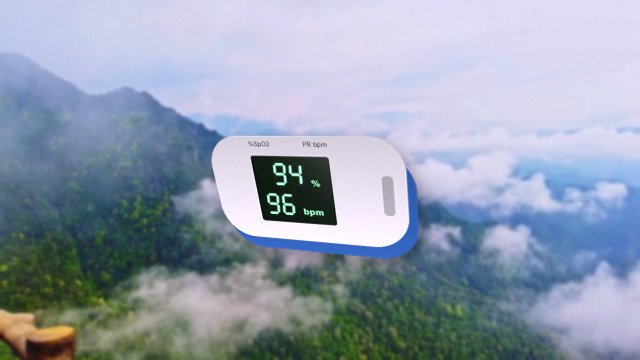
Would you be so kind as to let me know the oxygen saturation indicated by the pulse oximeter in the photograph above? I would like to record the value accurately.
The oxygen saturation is 94 %
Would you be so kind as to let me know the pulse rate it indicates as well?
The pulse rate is 96 bpm
